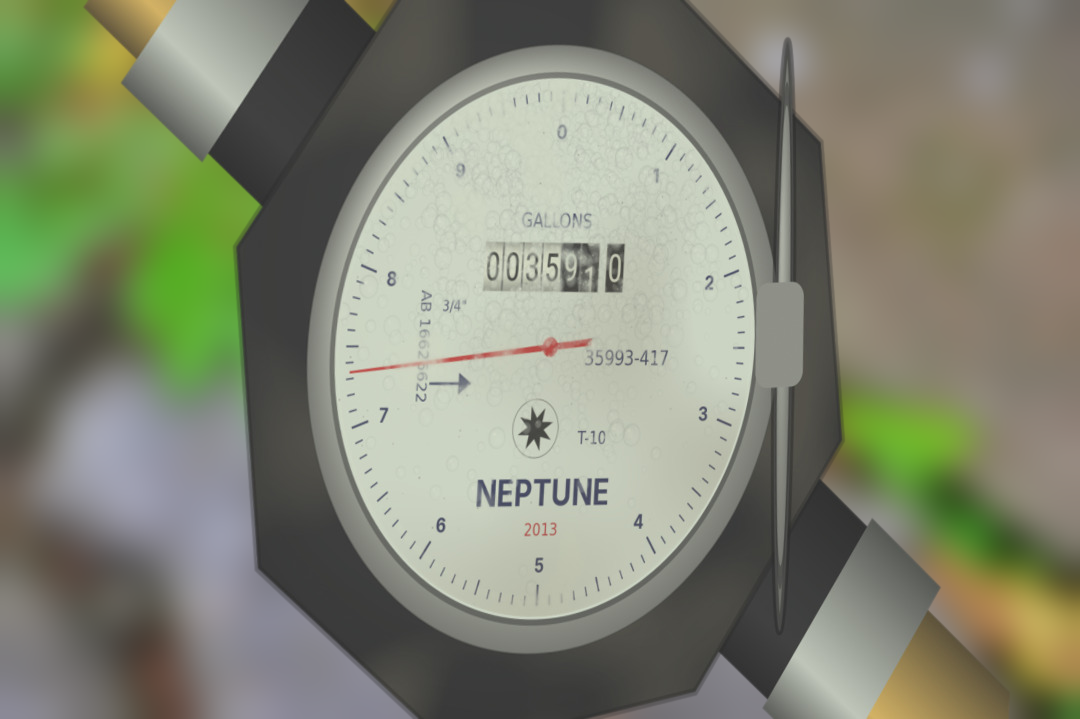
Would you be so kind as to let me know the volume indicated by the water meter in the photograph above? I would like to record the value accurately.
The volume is 35907.3 gal
